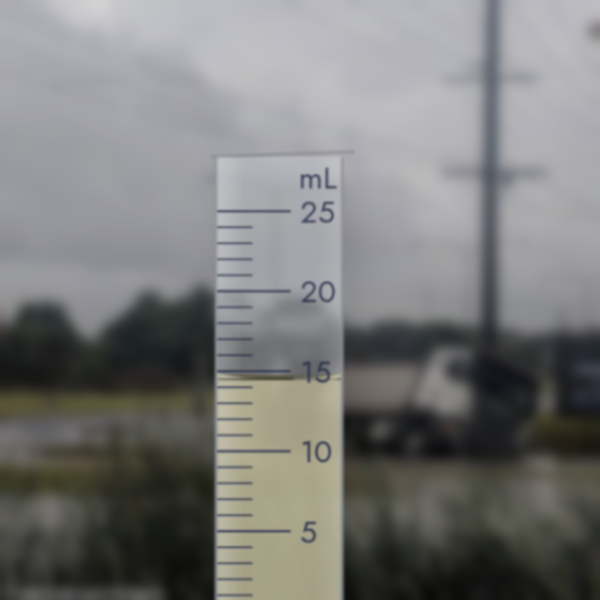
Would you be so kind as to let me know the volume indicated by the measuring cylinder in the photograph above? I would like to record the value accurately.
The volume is 14.5 mL
